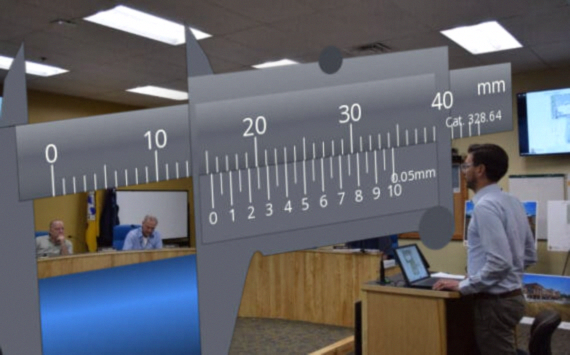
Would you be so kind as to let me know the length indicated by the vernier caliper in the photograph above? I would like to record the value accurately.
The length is 15.4 mm
